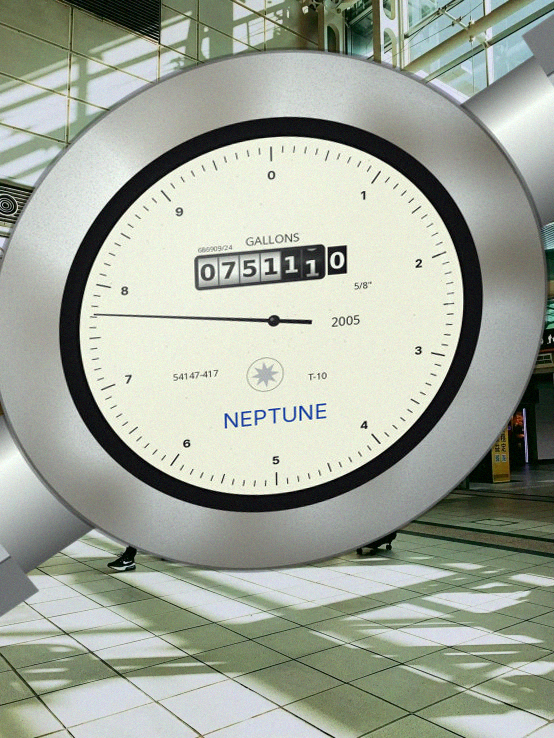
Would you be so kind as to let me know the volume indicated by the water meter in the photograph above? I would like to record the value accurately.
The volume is 751107.7 gal
